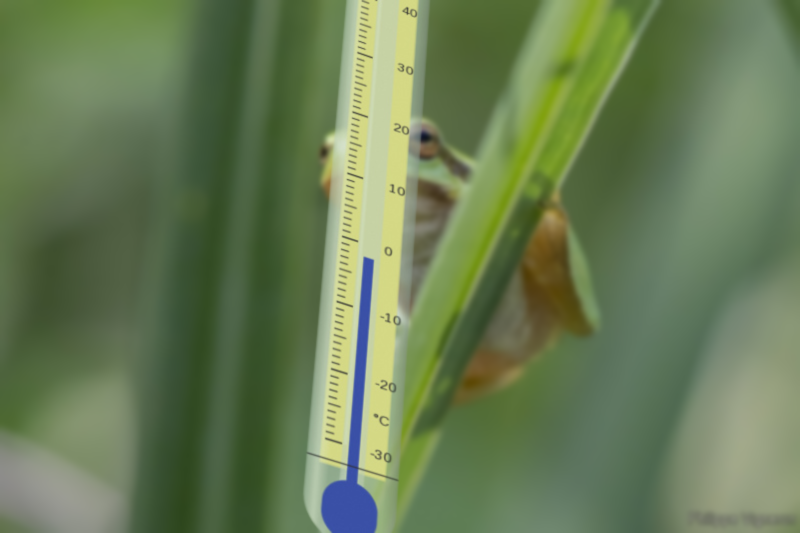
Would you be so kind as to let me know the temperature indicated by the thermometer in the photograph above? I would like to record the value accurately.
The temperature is -2 °C
